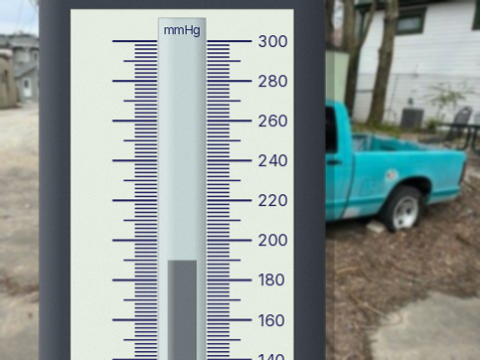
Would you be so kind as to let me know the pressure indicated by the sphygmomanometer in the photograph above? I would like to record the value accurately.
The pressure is 190 mmHg
